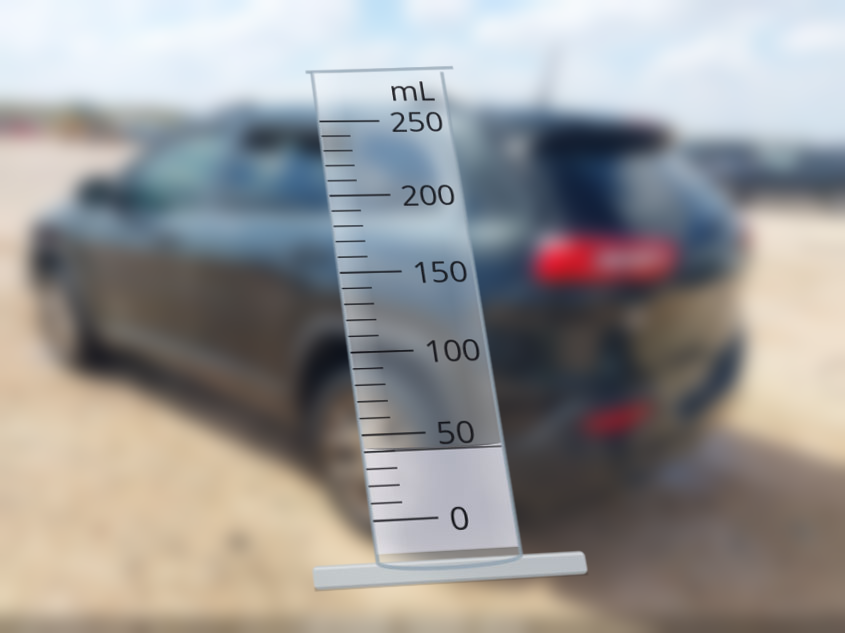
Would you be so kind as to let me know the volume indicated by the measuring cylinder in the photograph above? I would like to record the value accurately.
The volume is 40 mL
